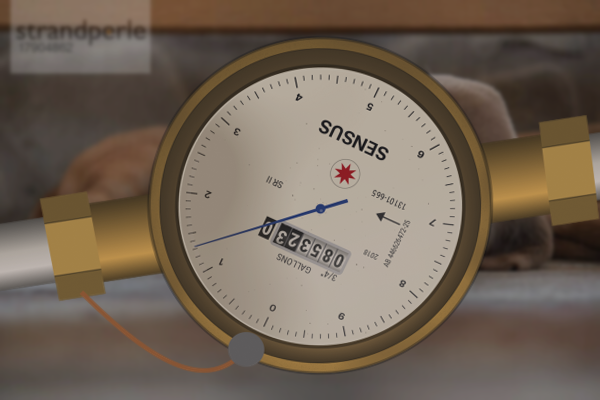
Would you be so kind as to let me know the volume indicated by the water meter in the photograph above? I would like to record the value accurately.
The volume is 853231.3 gal
